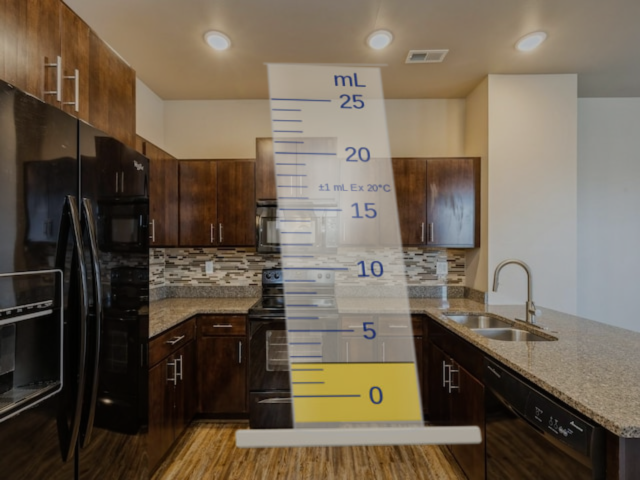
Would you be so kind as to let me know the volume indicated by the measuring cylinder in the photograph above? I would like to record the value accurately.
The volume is 2.5 mL
